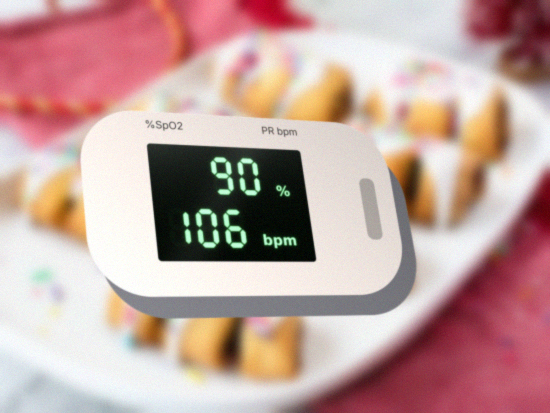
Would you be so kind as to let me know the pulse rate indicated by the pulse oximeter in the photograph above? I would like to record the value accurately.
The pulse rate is 106 bpm
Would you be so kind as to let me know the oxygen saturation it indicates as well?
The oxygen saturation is 90 %
